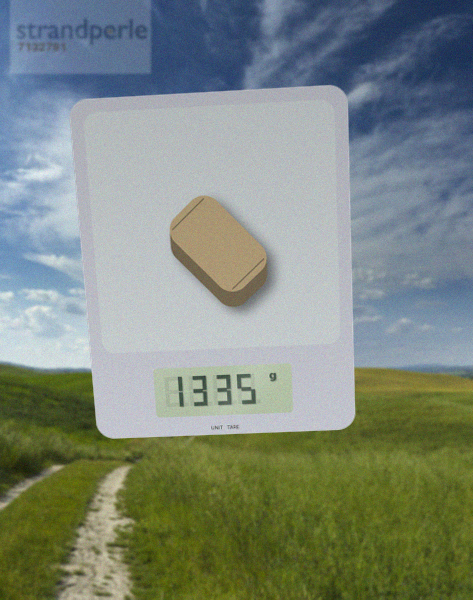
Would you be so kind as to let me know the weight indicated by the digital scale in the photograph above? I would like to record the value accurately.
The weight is 1335 g
